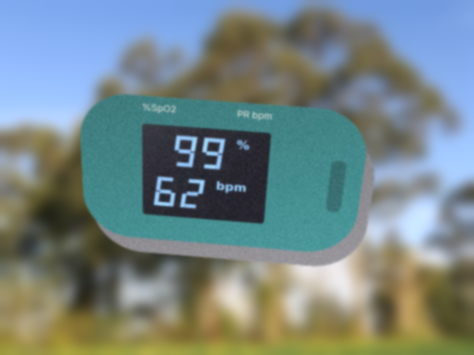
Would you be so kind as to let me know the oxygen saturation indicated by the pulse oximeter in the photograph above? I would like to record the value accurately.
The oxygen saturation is 99 %
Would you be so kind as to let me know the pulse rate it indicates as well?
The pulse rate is 62 bpm
